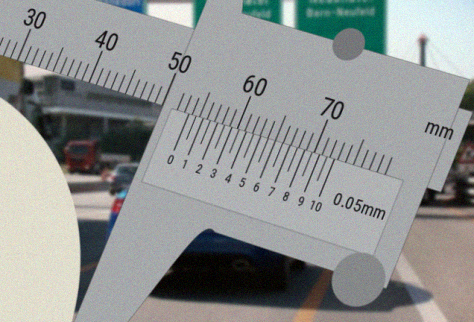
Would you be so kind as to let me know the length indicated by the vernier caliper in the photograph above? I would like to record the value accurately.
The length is 53.6 mm
